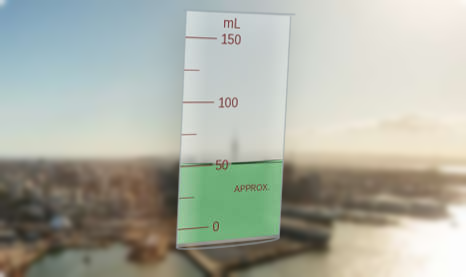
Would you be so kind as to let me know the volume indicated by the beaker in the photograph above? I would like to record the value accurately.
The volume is 50 mL
